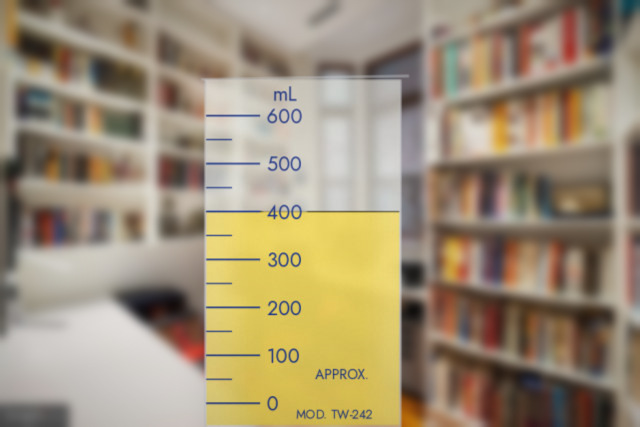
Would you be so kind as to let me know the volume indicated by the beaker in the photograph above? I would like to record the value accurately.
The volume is 400 mL
